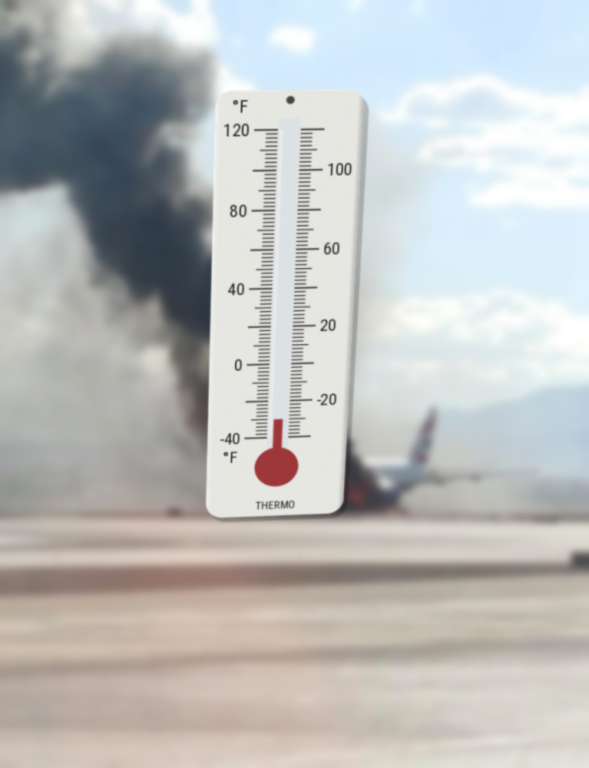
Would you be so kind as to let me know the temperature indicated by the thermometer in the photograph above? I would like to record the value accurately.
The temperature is -30 °F
